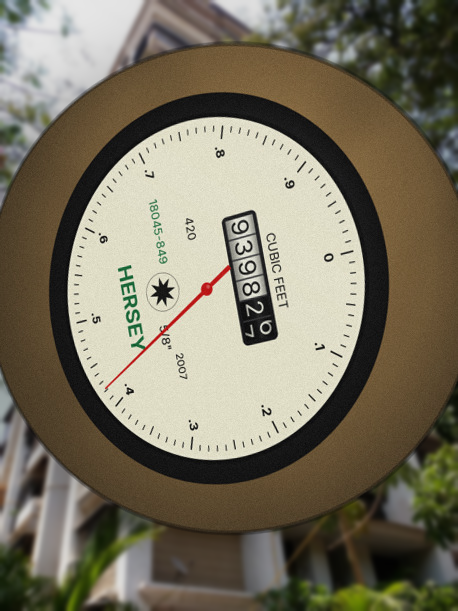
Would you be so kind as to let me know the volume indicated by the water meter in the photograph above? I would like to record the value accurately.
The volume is 939826.42 ft³
